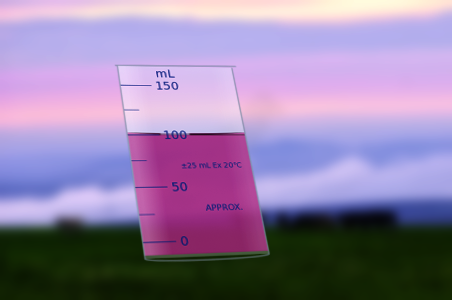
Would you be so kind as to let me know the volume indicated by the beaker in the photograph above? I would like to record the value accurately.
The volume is 100 mL
